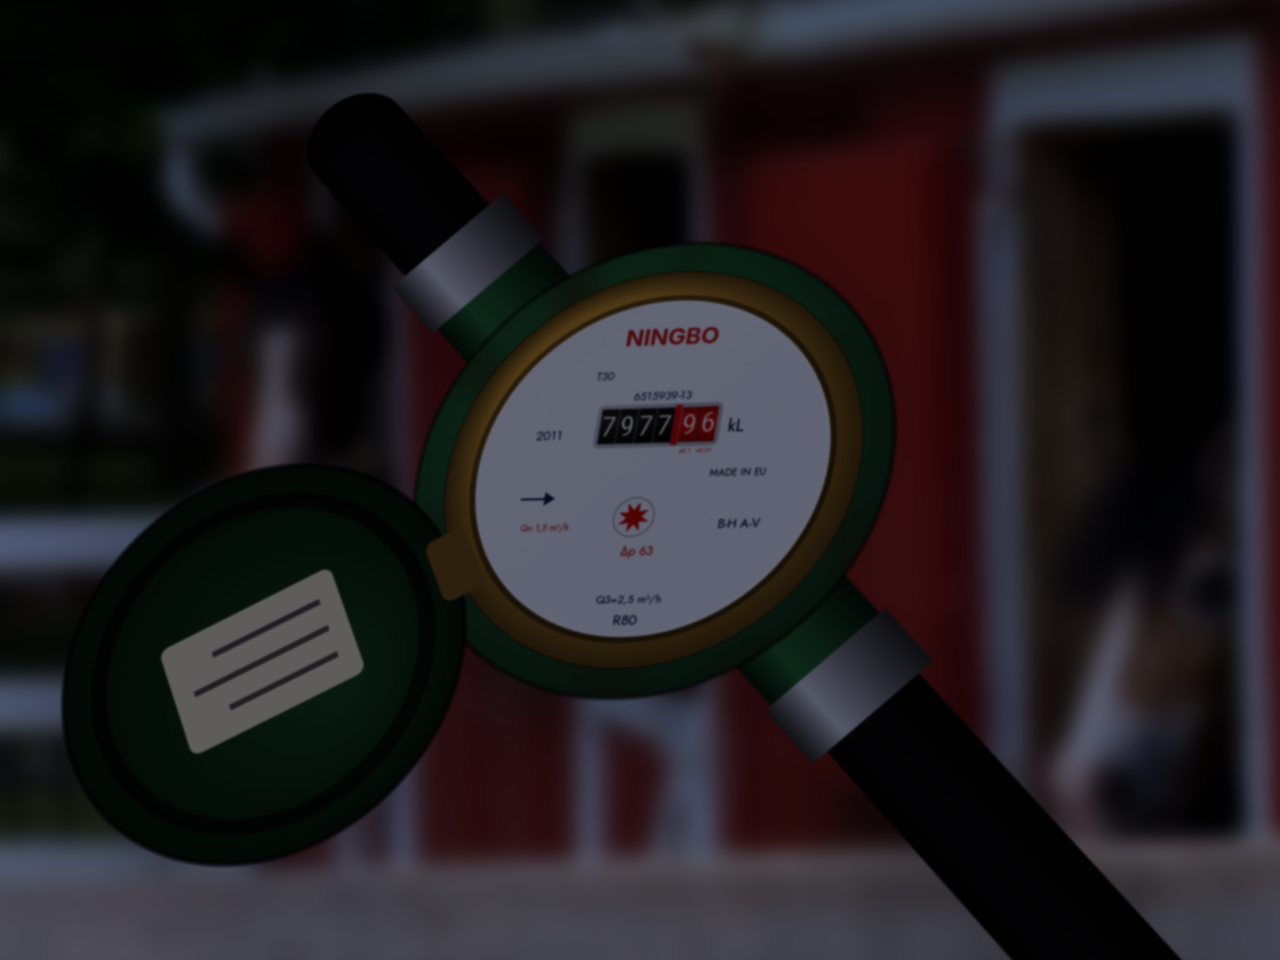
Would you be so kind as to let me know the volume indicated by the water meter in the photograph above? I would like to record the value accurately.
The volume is 7977.96 kL
